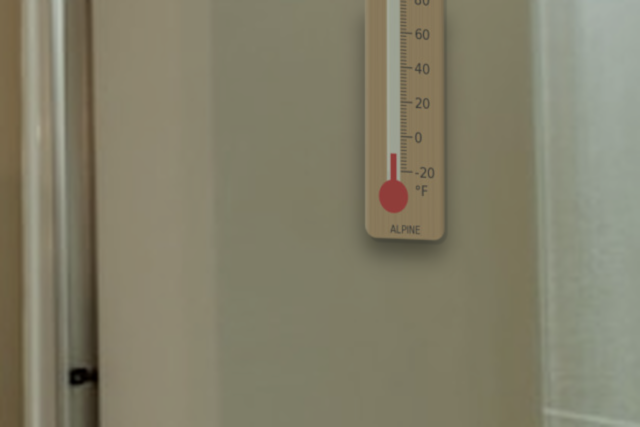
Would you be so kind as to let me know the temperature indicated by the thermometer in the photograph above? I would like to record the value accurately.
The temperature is -10 °F
